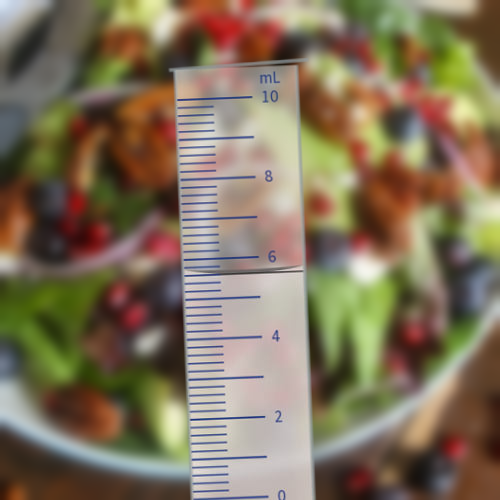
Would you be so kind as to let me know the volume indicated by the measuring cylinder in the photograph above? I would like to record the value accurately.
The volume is 5.6 mL
